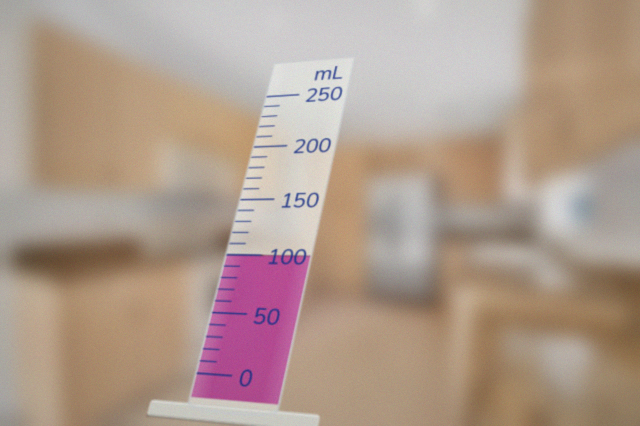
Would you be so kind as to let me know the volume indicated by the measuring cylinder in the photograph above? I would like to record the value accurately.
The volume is 100 mL
